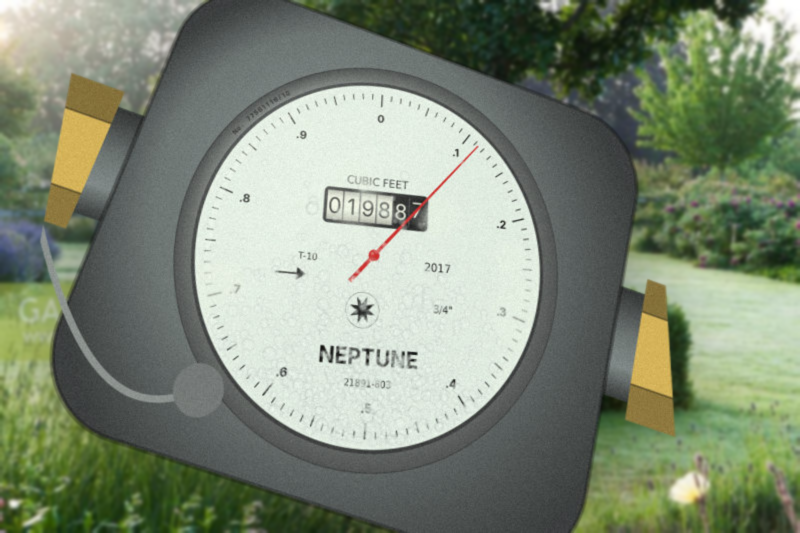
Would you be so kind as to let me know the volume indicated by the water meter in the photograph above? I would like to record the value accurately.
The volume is 19887.11 ft³
